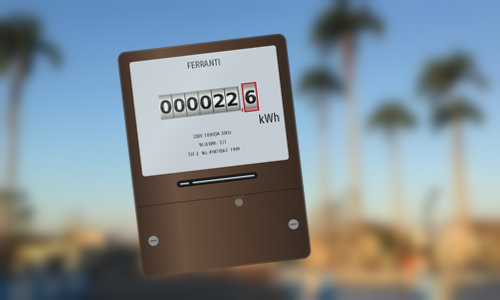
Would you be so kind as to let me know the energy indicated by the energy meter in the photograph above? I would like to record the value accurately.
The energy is 22.6 kWh
